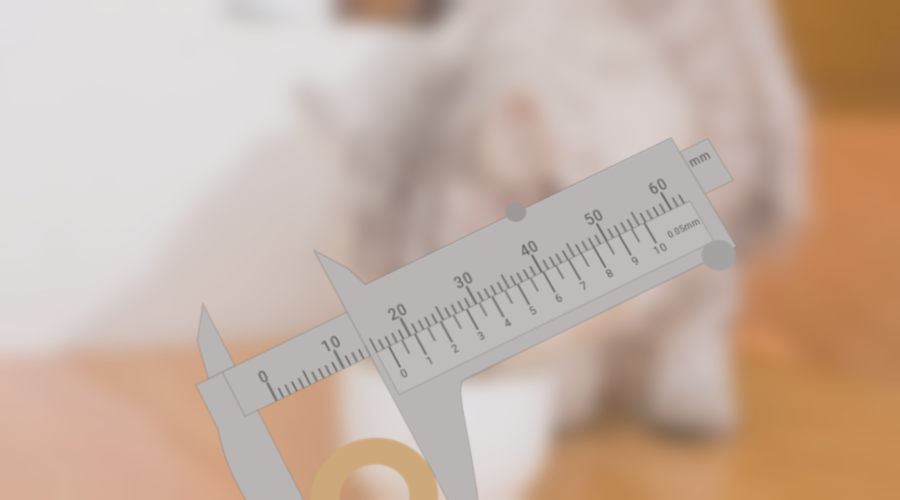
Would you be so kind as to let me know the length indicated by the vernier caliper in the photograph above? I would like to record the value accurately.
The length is 16.8 mm
